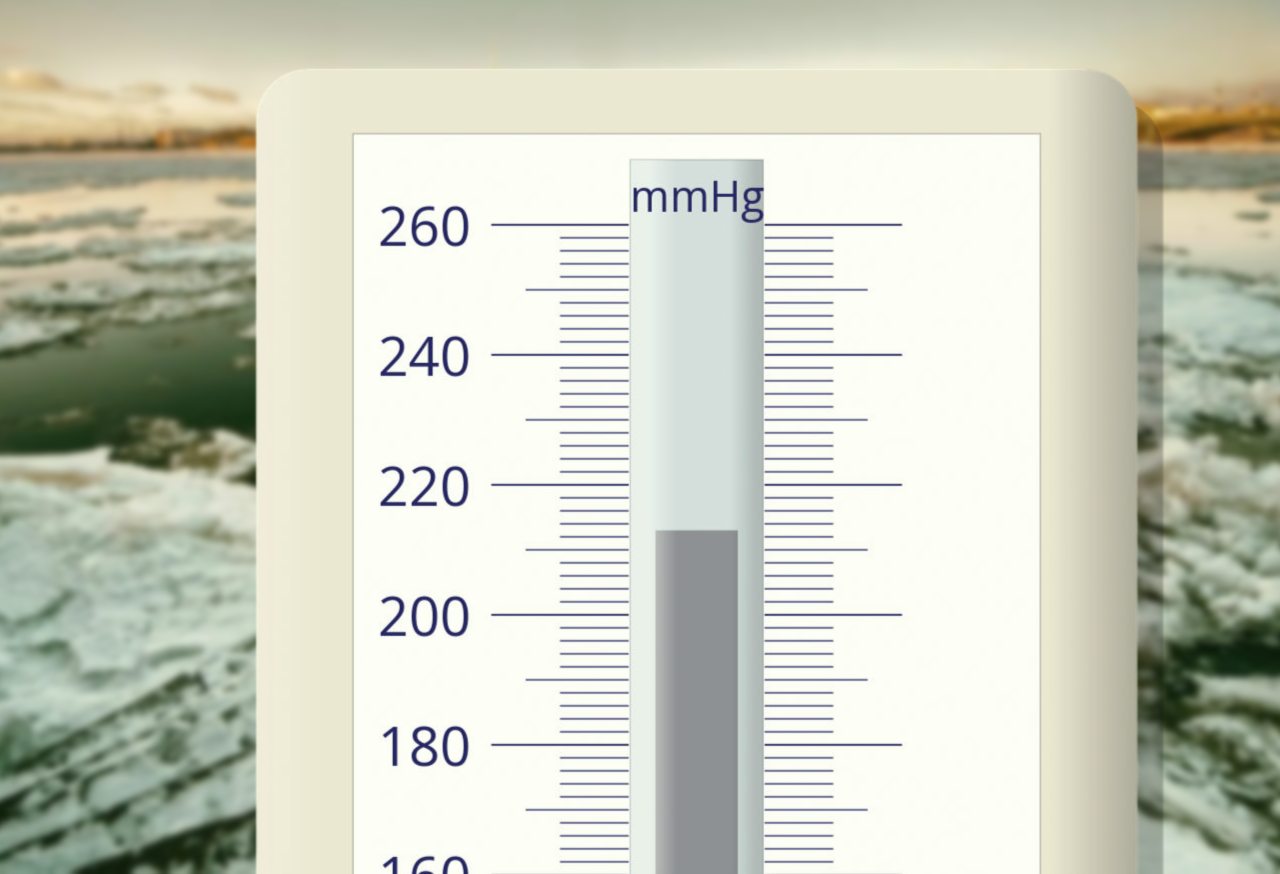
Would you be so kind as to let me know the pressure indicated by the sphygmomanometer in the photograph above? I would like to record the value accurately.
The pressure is 213 mmHg
